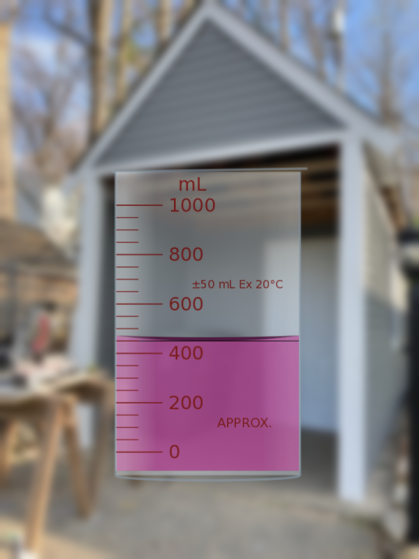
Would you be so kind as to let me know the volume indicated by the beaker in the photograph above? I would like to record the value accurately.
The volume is 450 mL
